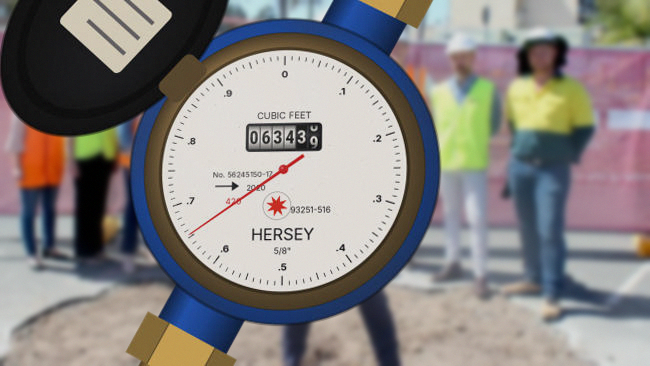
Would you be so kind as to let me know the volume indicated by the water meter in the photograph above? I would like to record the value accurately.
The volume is 63438.65 ft³
